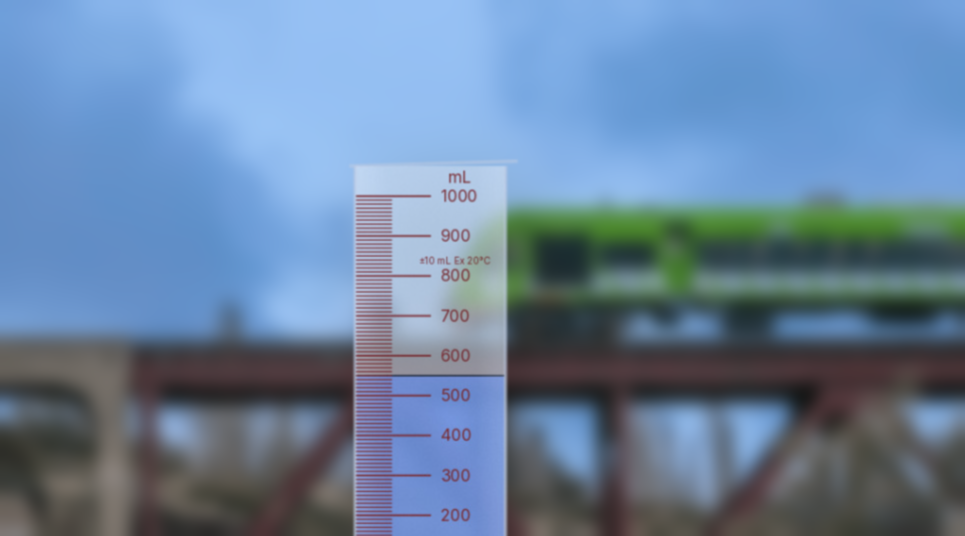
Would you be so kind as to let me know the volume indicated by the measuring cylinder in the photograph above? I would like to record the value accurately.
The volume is 550 mL
